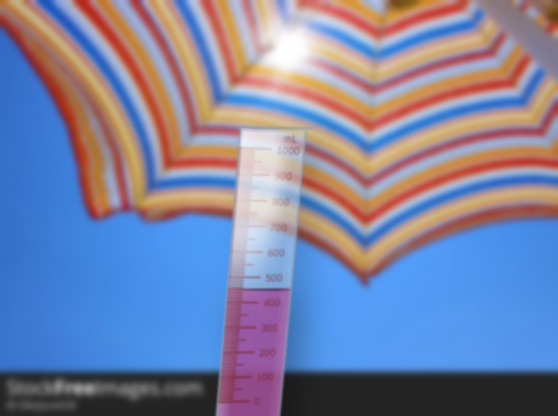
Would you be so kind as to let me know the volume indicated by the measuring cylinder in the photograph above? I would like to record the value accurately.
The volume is 450 mL
